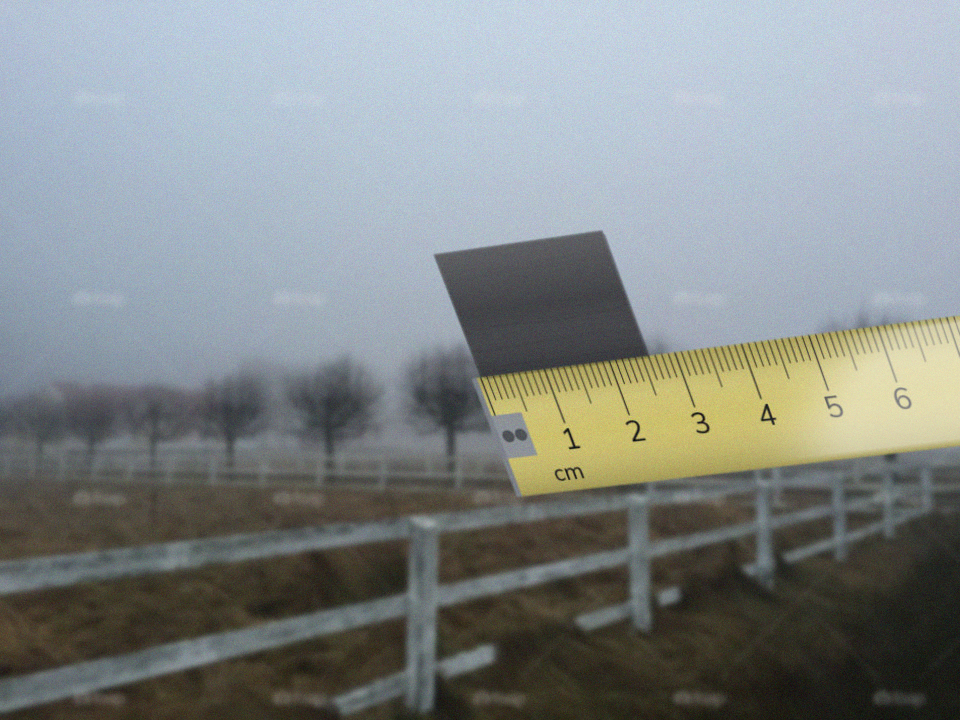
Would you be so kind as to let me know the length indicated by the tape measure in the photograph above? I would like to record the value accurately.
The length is 2.6 cm
